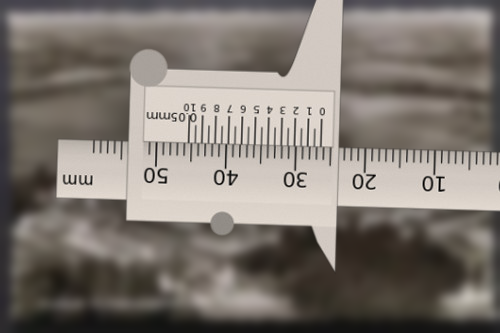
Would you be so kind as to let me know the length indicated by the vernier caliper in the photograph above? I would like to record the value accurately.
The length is 26.4 mm
